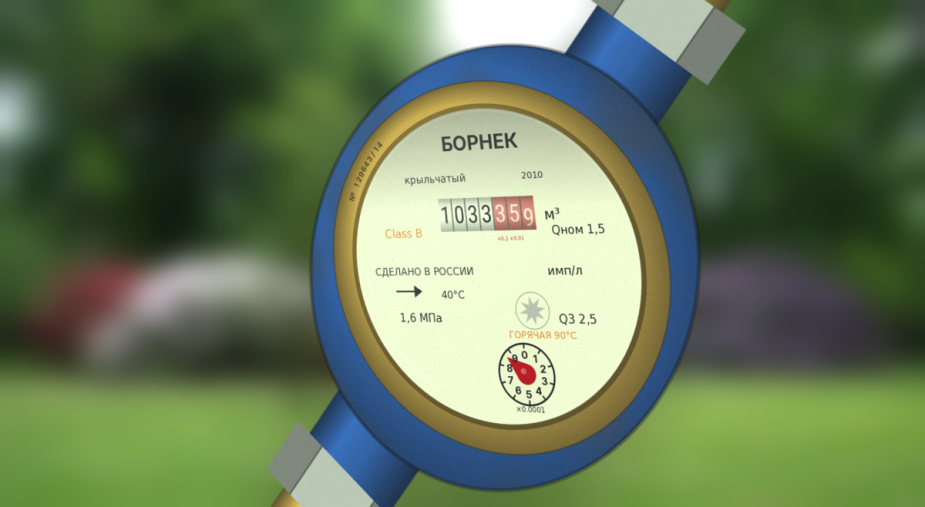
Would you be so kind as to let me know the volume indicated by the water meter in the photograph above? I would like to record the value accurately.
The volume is 1033.3588 m³
